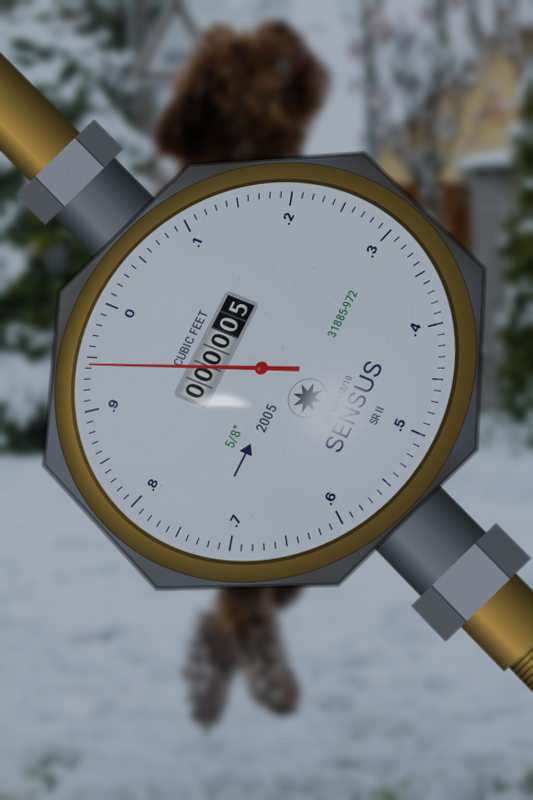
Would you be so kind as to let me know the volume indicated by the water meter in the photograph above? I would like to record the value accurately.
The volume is 4.94 ft³
